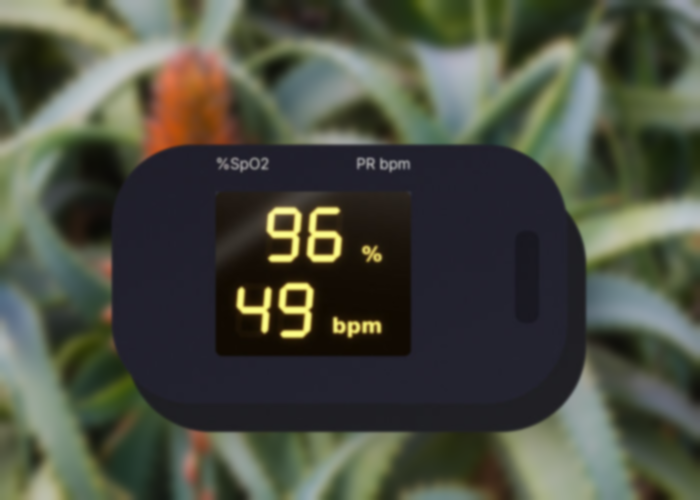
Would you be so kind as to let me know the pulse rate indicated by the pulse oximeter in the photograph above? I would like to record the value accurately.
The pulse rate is 49 bpm
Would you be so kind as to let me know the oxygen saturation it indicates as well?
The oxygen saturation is 96 %
